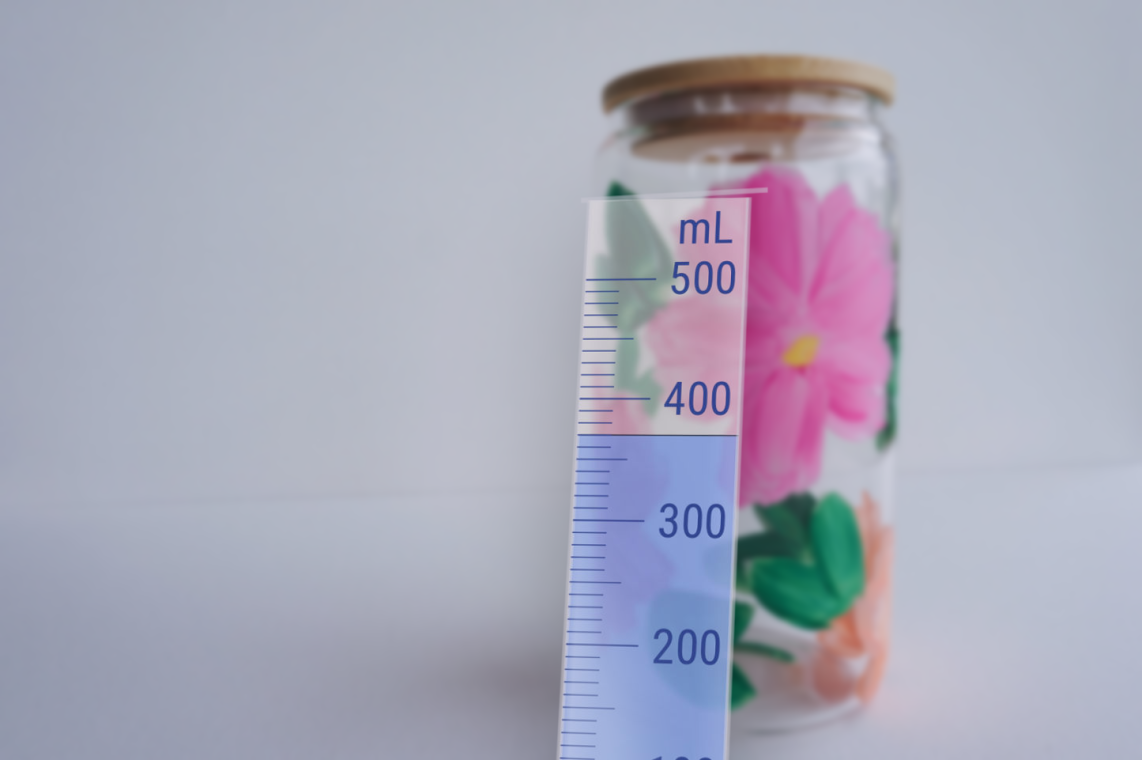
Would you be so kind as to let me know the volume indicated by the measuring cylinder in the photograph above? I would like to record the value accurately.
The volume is 370 mL
